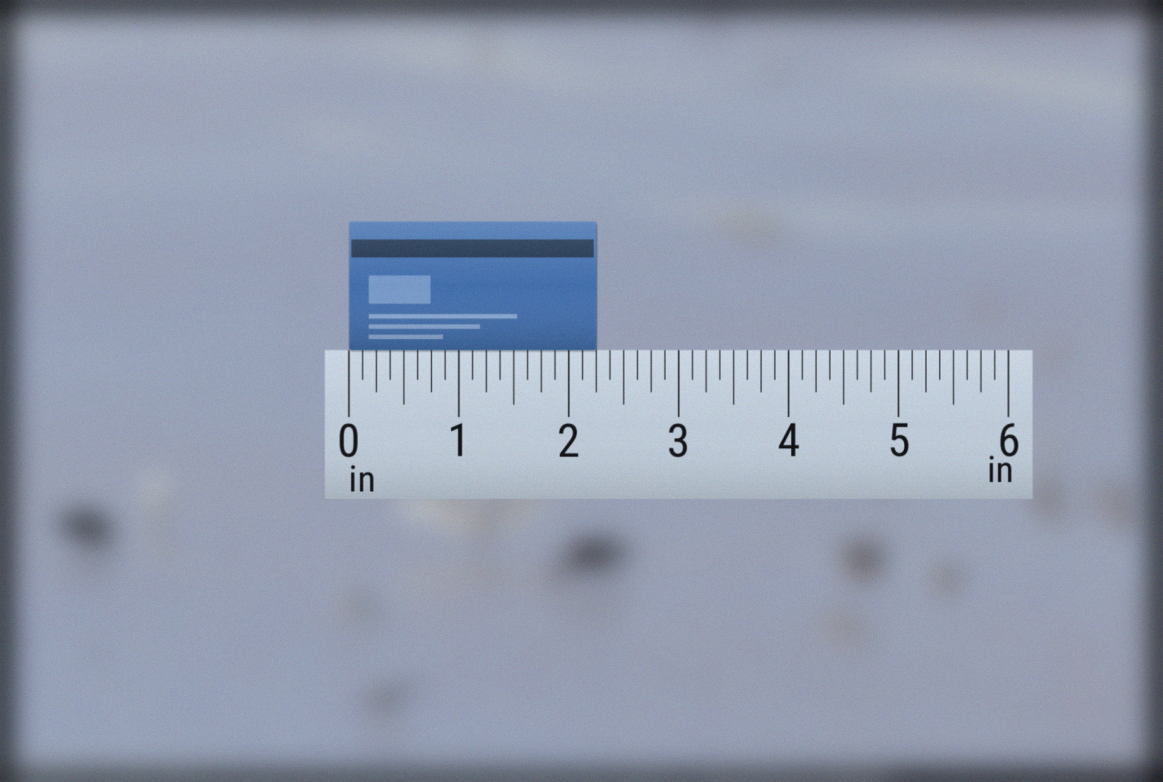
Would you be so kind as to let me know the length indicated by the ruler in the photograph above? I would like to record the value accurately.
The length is 2.25 in
